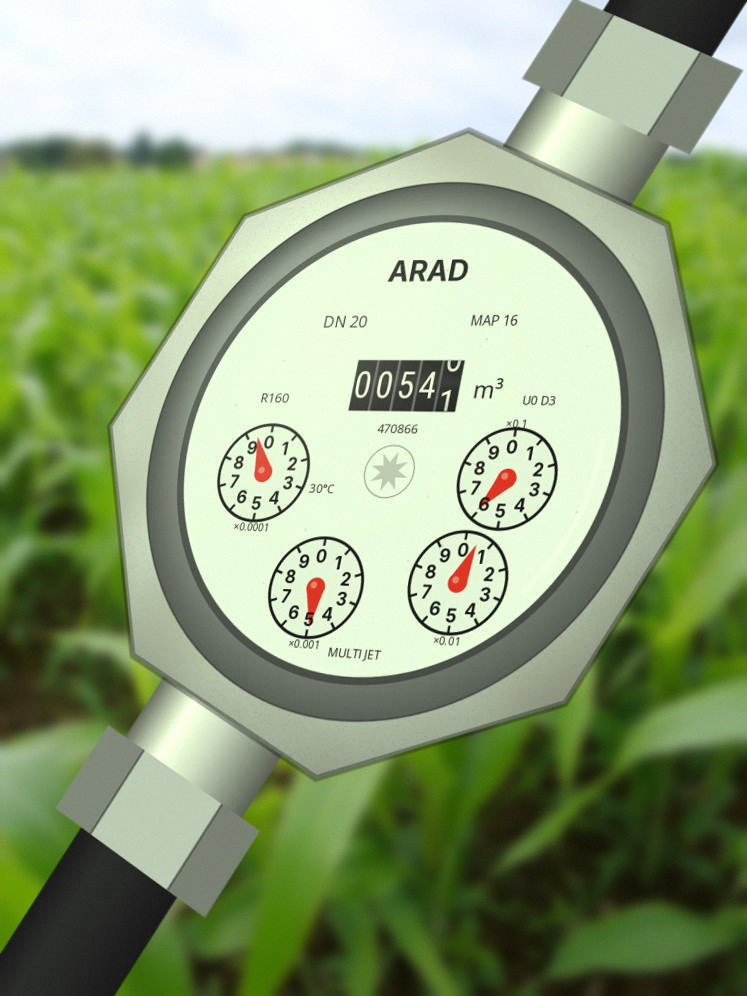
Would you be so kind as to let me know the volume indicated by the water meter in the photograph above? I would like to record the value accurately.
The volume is 540.6049 m³
